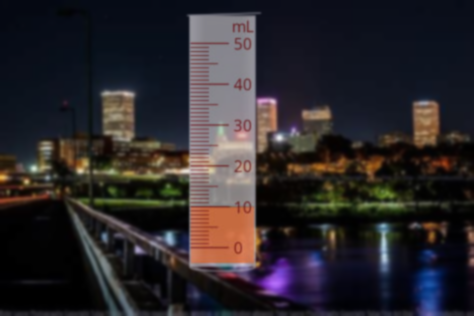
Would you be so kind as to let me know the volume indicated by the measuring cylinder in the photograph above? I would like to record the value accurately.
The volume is 10 mL
